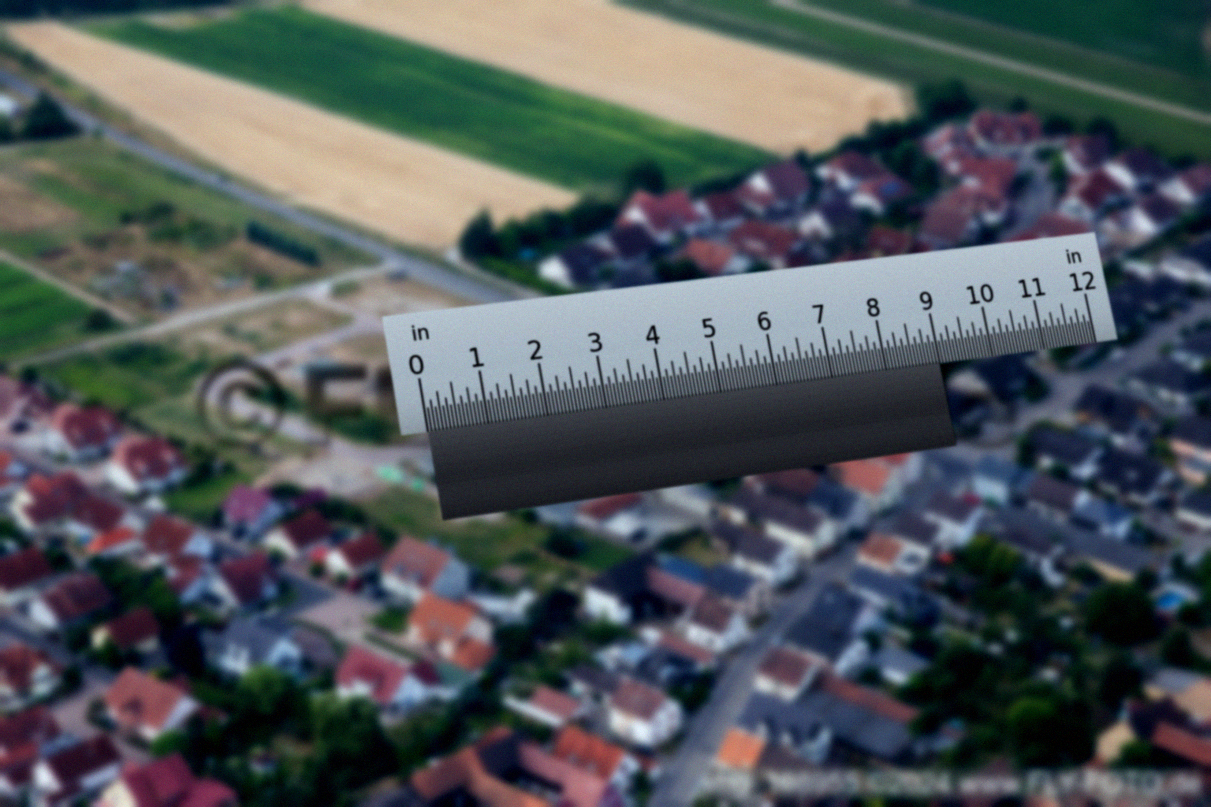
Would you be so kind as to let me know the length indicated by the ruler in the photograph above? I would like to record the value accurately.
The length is 9 in
